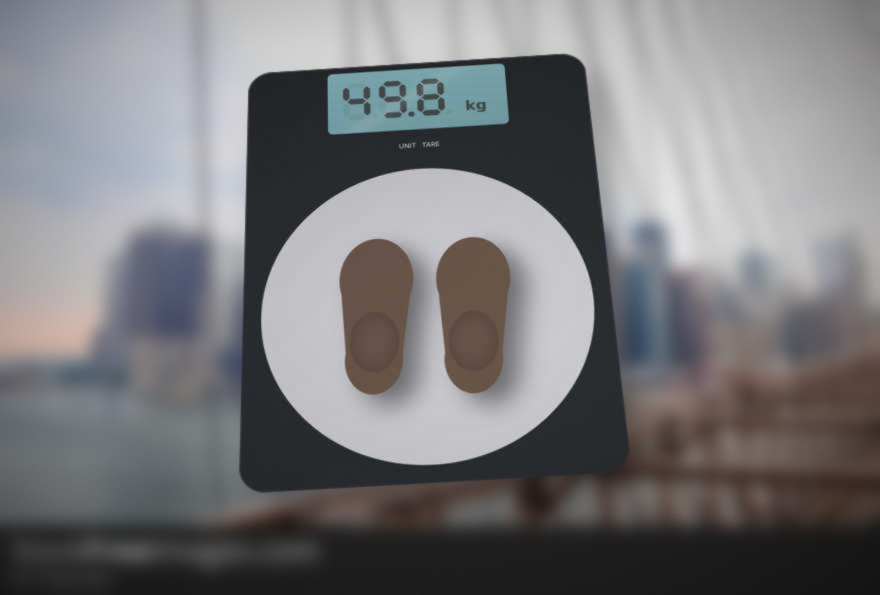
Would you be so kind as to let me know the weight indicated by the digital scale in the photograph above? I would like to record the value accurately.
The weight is 49.8 kg
